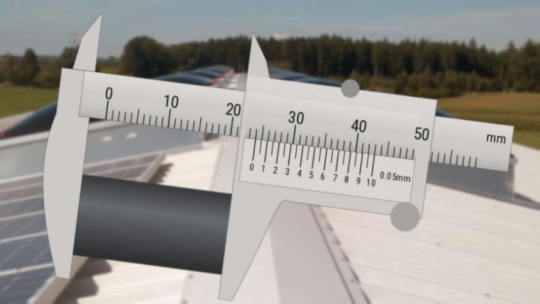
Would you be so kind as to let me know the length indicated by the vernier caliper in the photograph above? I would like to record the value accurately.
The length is 24.0 mm
